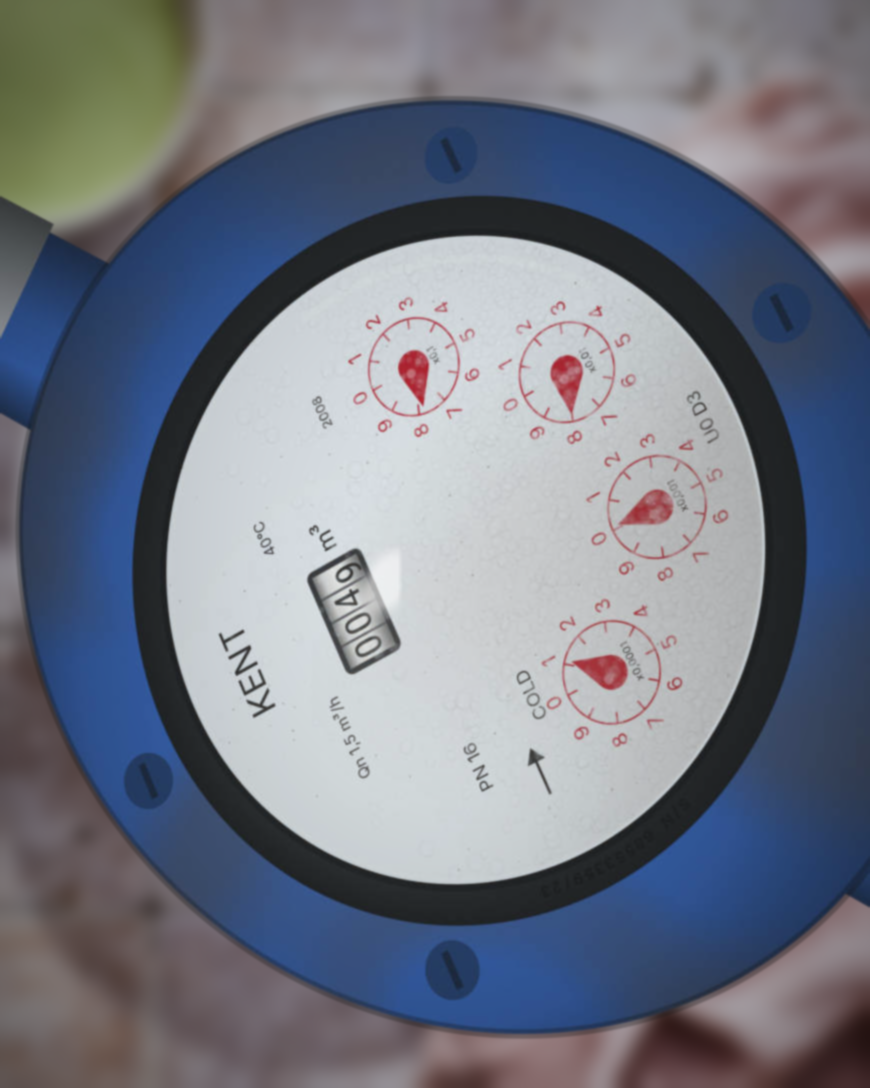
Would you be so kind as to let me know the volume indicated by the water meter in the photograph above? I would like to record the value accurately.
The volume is 48.7801 m³
